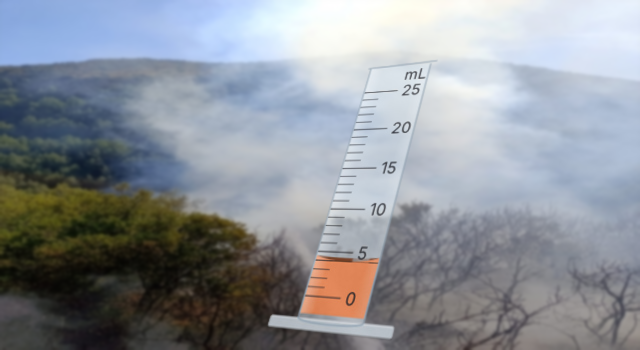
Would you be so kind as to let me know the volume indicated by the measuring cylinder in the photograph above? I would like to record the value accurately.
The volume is 4 mL
